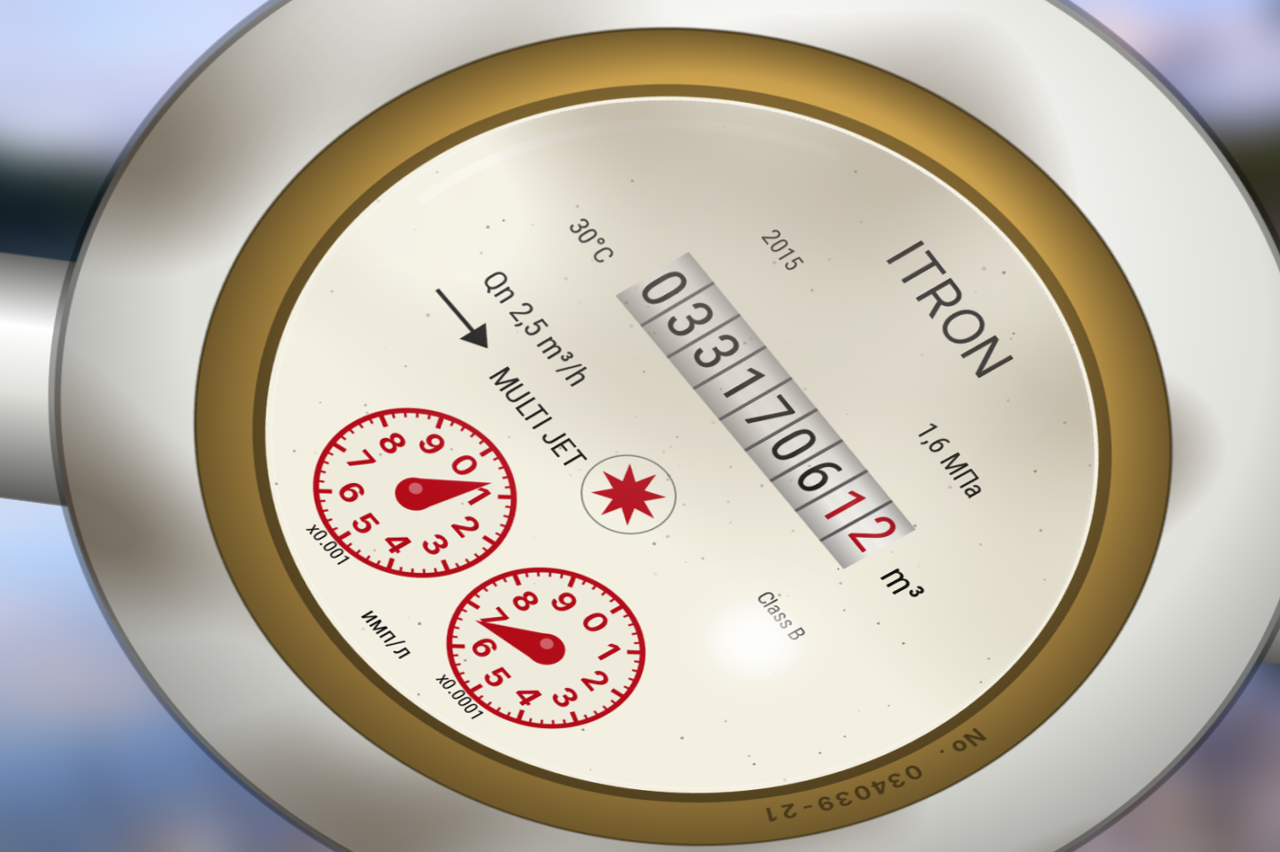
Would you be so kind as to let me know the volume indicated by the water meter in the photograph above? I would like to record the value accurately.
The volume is 331706.1206 m³
